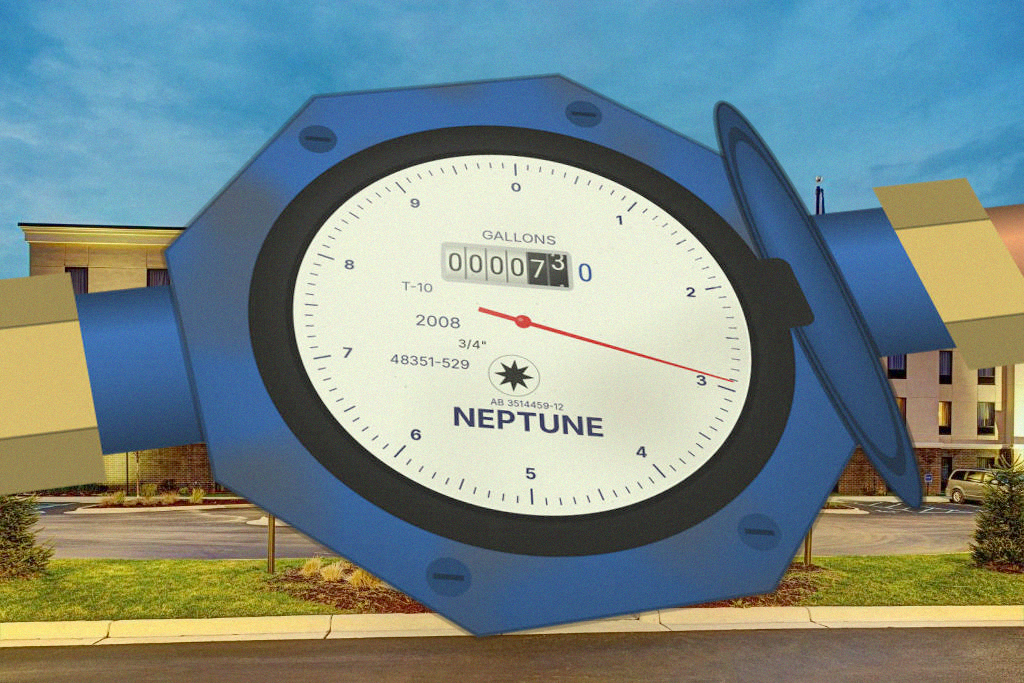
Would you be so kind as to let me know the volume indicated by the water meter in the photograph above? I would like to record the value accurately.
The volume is 732.9 gal
